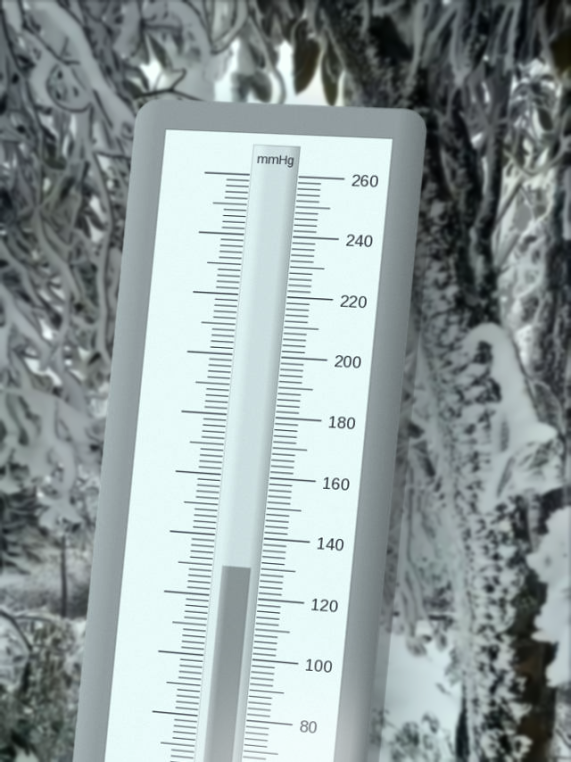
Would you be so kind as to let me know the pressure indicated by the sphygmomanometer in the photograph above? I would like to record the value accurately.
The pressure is 130 mmHg
